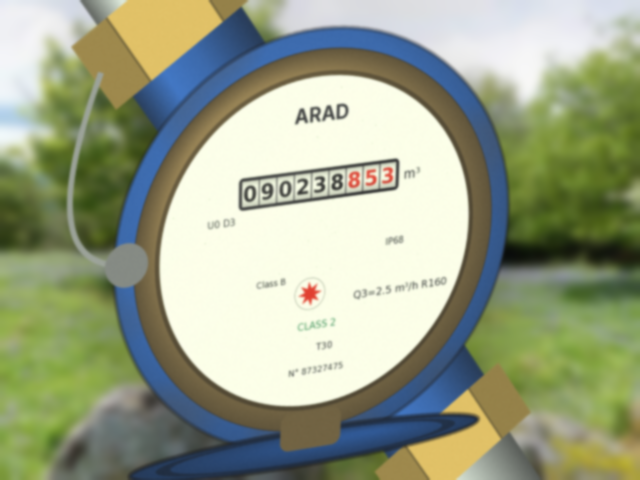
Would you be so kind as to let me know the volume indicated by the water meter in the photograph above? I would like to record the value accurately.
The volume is 90238.853 m³
